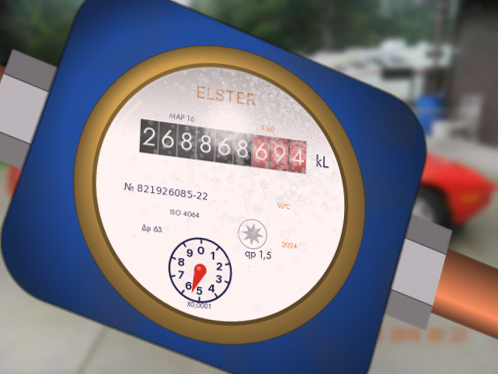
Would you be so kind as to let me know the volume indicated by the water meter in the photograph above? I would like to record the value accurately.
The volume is 268868.6945 kL
